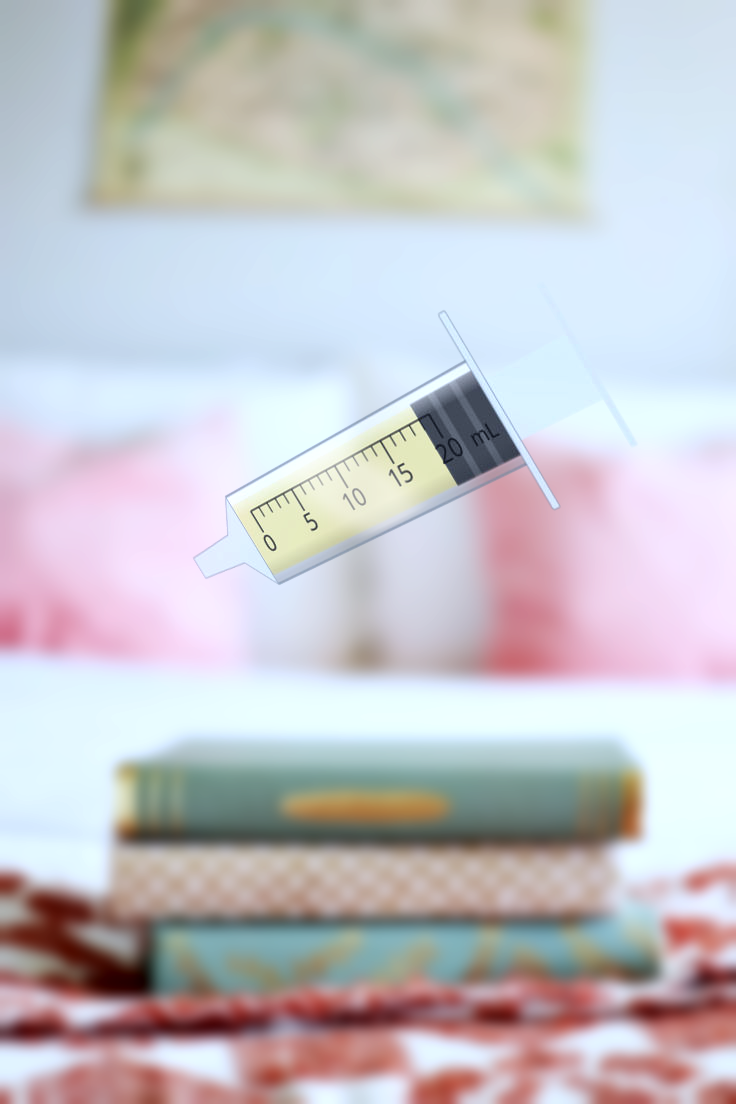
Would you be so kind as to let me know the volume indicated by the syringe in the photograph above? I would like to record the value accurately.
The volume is 19 mL
